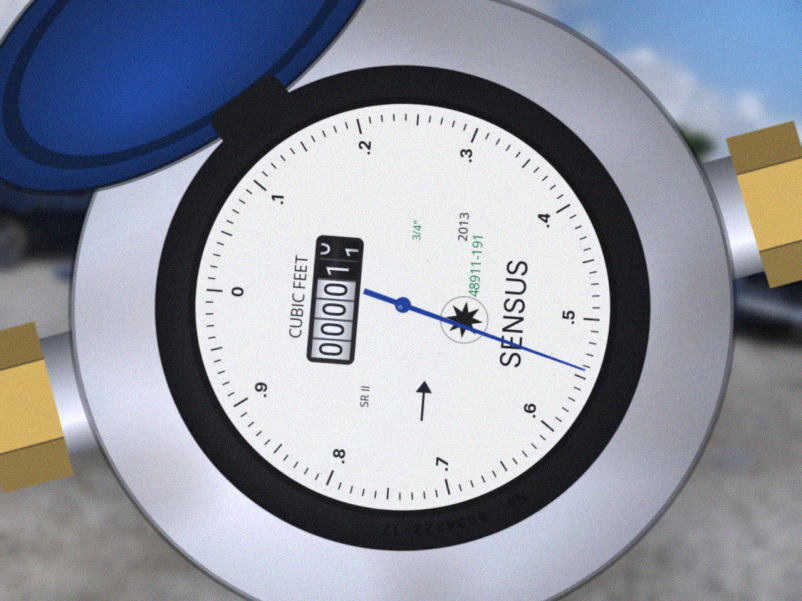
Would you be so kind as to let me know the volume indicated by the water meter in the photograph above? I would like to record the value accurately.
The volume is 10.54 ft³
